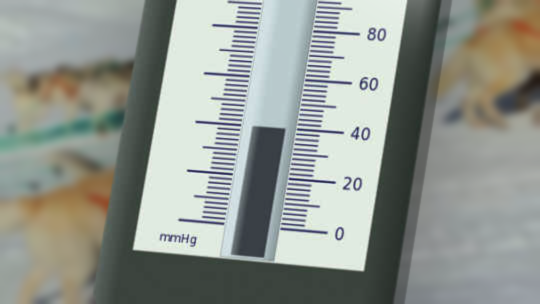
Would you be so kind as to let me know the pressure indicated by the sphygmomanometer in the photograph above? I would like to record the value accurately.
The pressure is 40 mmHg
